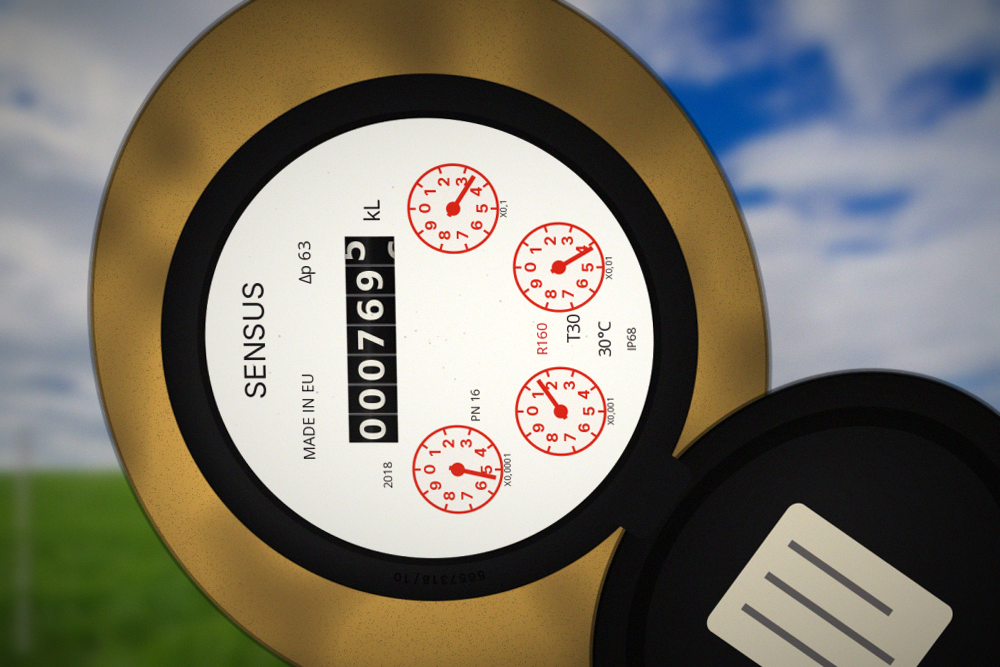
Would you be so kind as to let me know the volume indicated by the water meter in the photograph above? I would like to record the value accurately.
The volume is 7695.3415 kL
